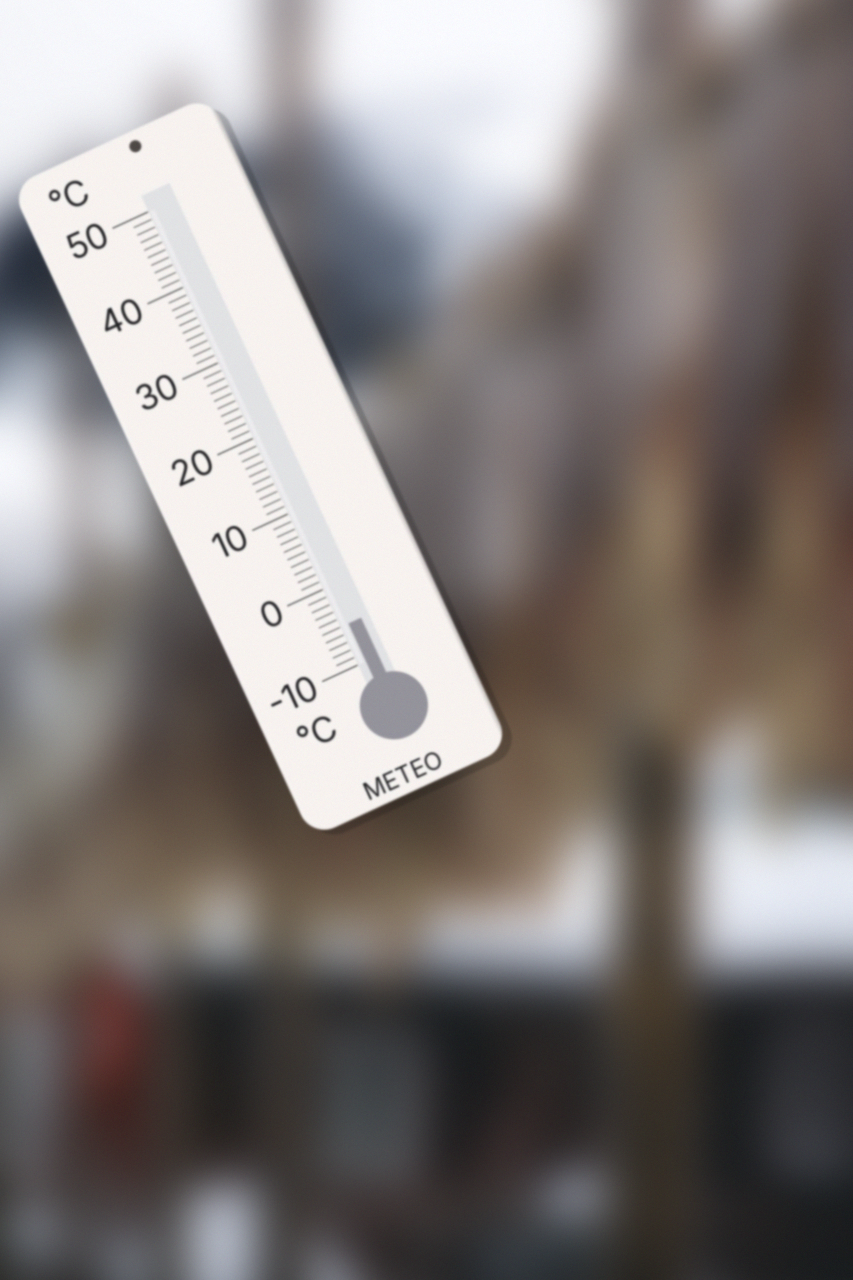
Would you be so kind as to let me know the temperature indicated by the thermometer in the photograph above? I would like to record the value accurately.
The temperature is -5 °C
